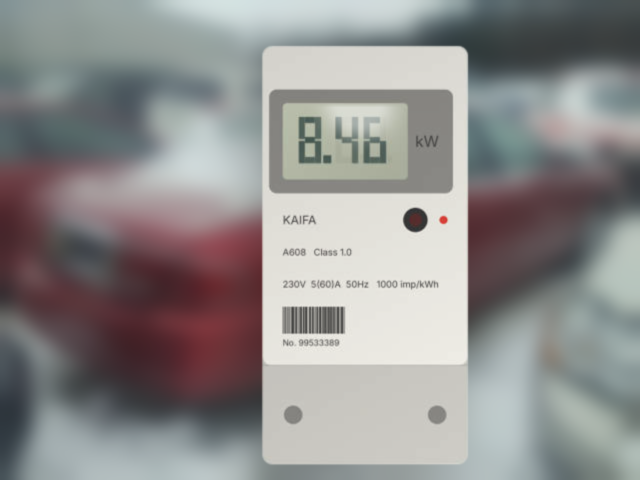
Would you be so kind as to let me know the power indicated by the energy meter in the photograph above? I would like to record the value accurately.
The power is 8.46 kW
